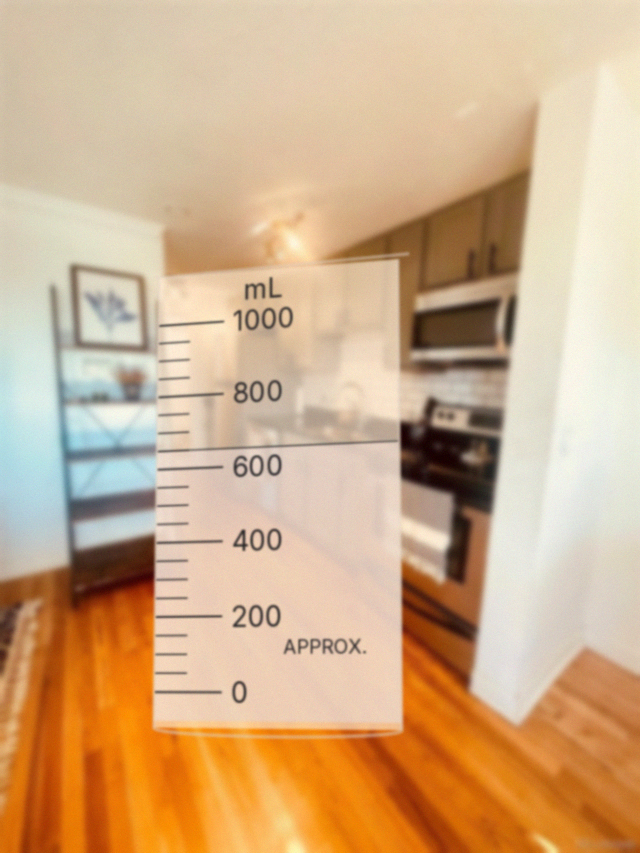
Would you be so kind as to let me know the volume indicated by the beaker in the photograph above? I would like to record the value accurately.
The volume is 650 mL
